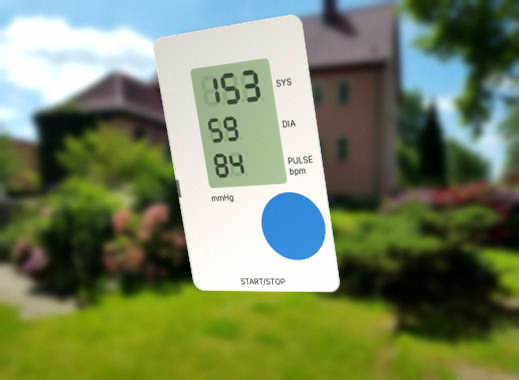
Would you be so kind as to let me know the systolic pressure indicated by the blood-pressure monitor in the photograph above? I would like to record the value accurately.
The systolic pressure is 153 mmHg
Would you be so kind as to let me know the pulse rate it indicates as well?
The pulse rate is 84 bpm
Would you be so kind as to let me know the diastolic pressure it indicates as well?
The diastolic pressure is 59 mmHg
